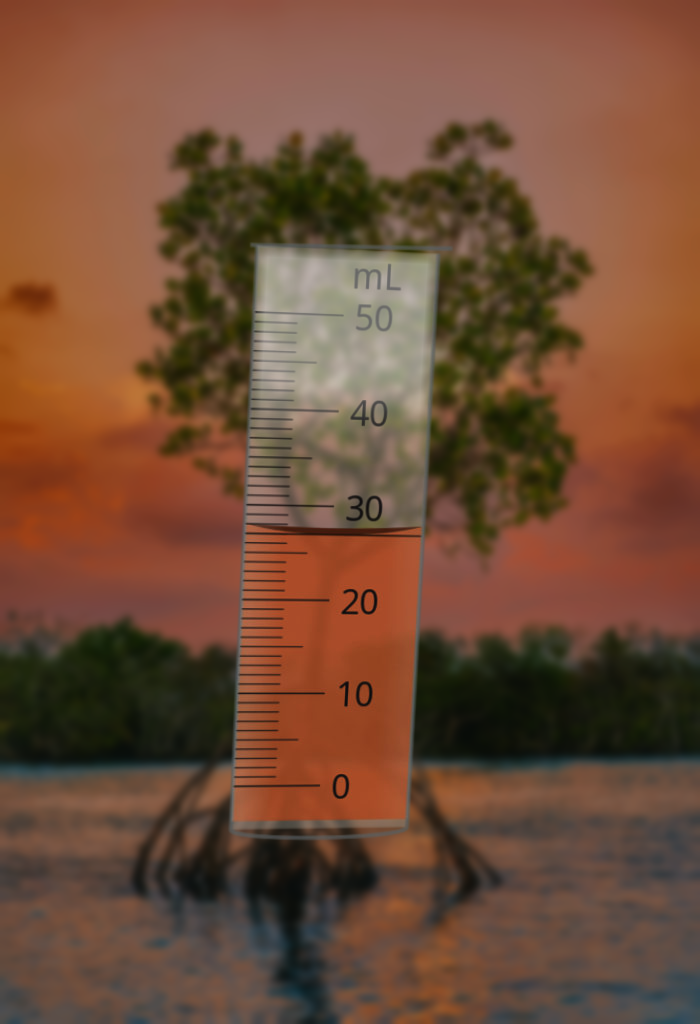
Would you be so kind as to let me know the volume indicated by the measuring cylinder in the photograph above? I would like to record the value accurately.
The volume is 27 mL
